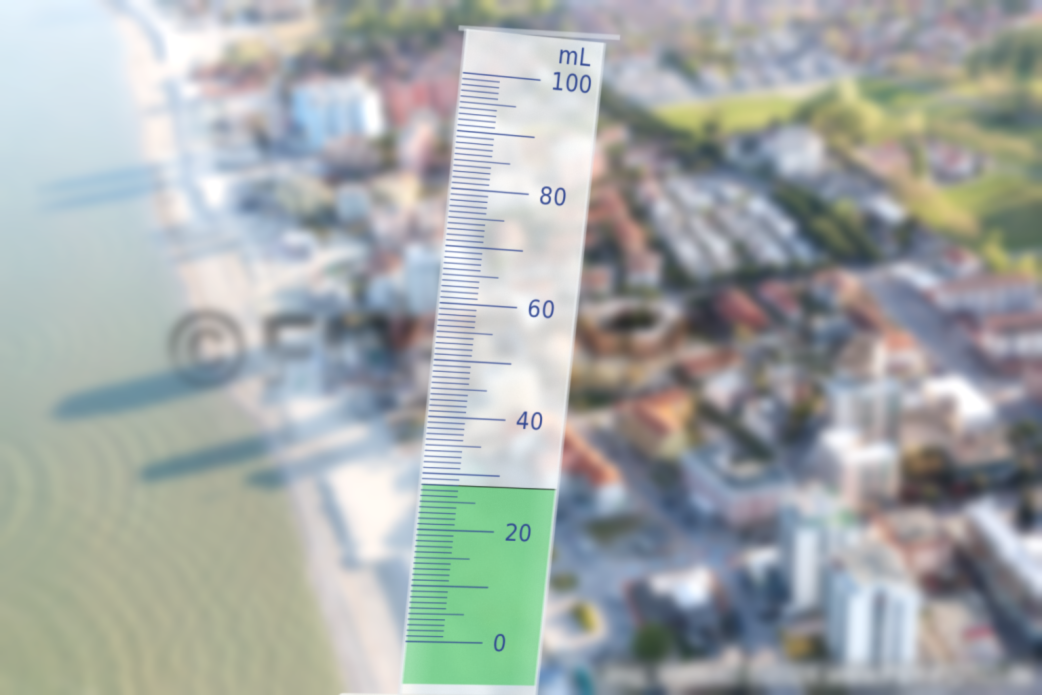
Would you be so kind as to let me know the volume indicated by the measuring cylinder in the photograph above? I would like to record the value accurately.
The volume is 28 mL
